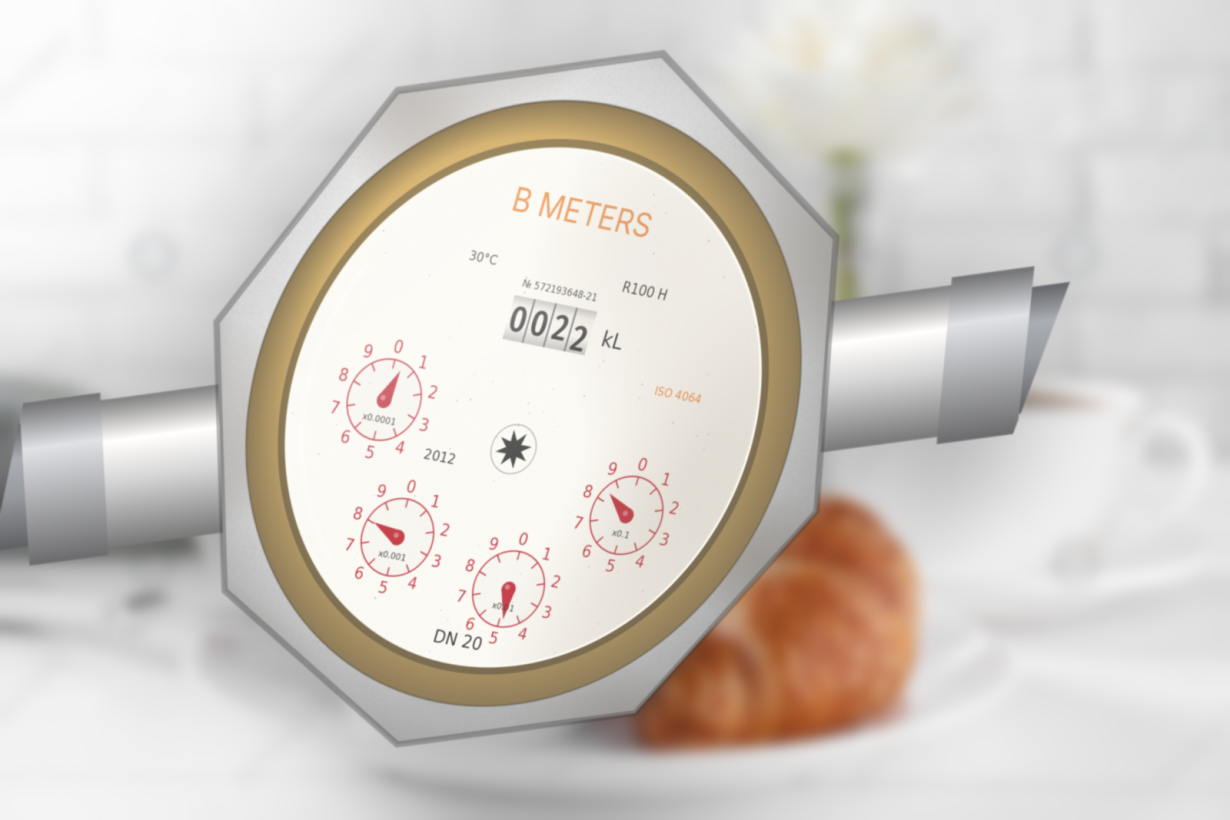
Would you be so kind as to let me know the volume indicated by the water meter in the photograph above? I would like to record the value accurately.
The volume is 21.8480 kL
